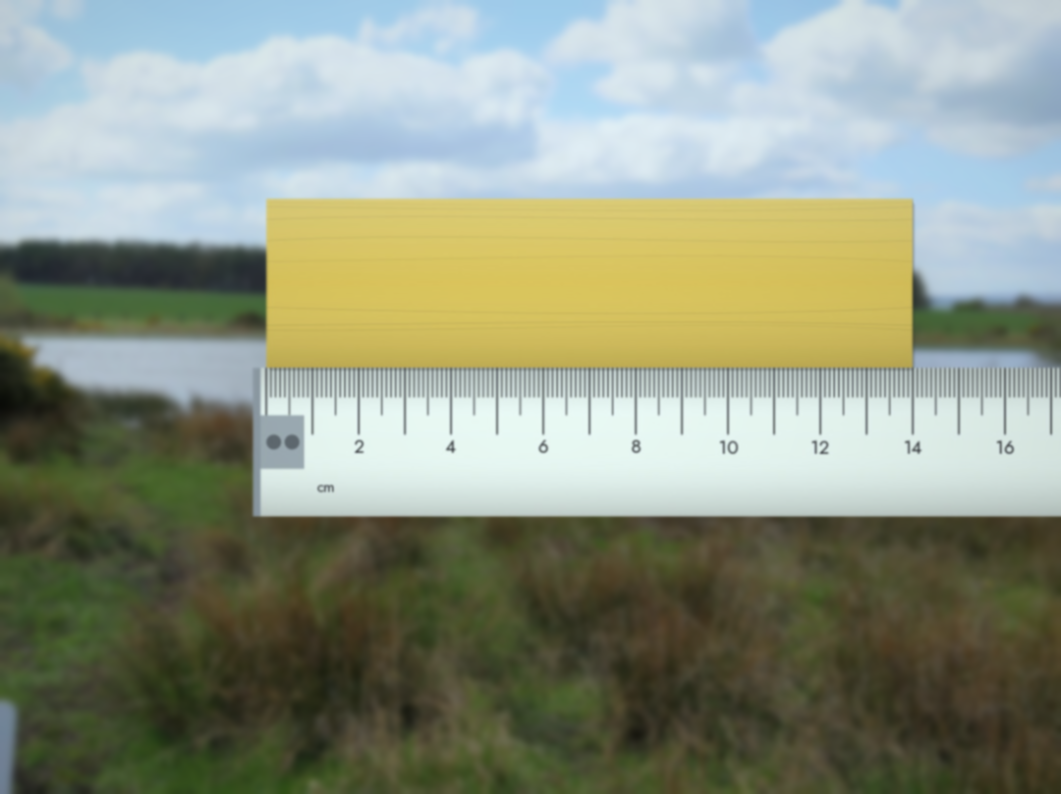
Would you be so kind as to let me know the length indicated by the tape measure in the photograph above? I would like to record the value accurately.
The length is 14 cm
